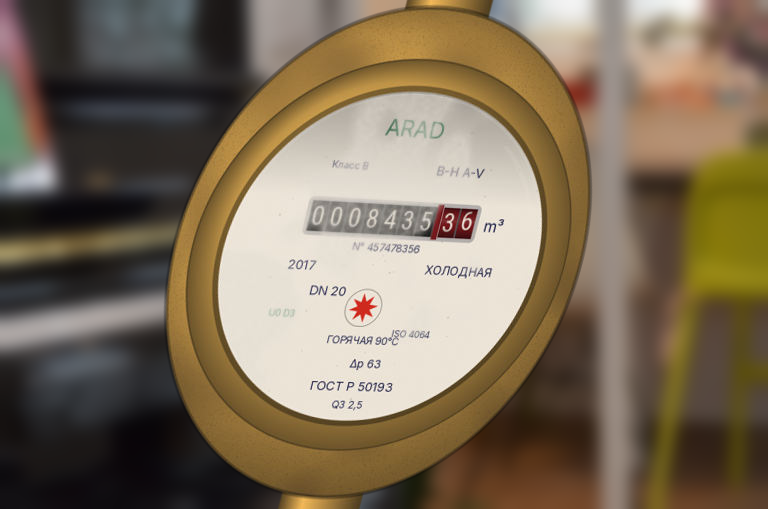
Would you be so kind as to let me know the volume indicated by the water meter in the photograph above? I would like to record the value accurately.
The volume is 8435.36 m³
